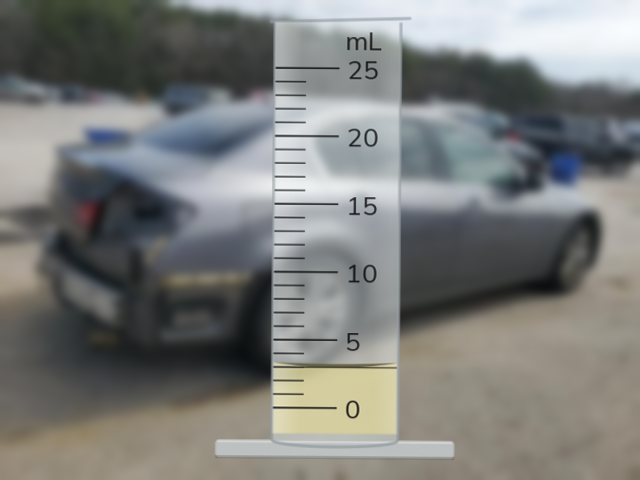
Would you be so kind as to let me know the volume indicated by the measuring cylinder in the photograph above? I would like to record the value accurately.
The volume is 3 mL
